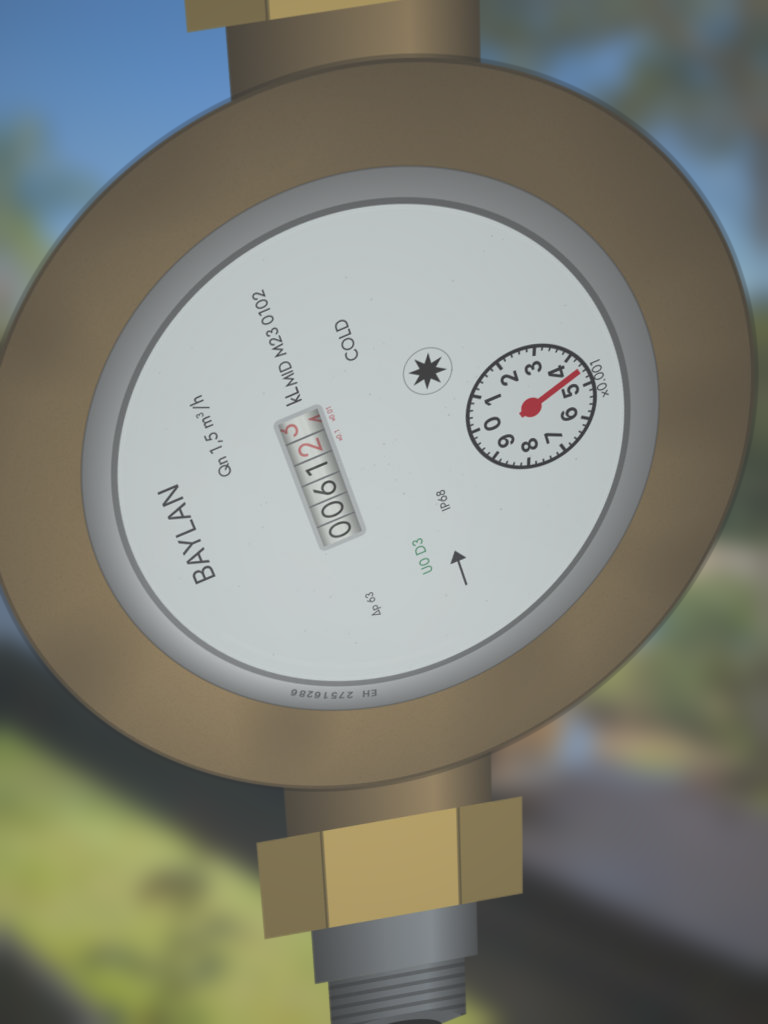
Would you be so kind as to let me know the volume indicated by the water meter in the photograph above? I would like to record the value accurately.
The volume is 61.234 kL
